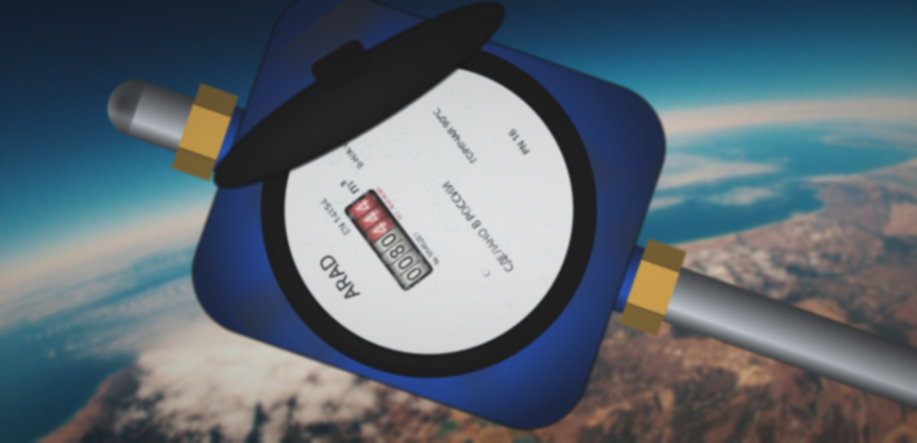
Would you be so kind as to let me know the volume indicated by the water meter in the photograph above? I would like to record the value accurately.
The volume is 80.444 m³
